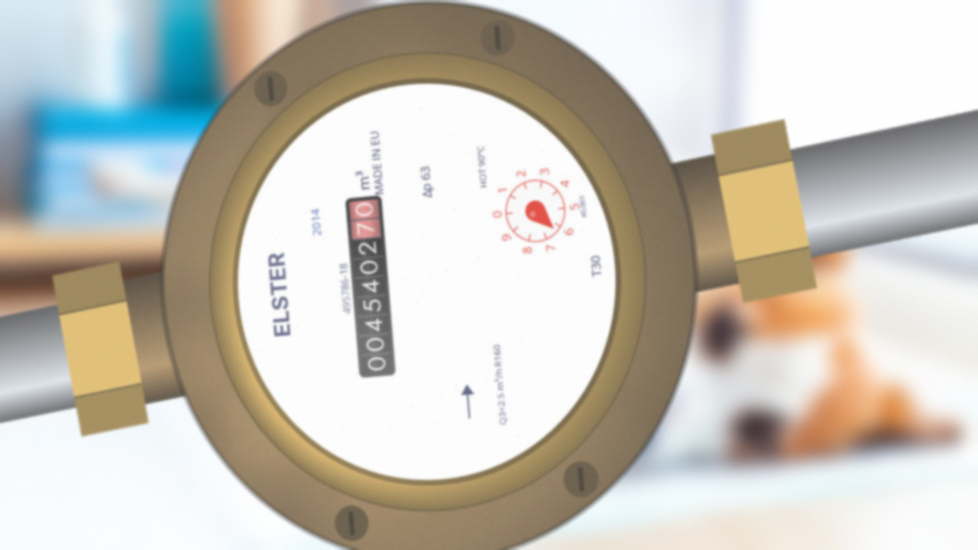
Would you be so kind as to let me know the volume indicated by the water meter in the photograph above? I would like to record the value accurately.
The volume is 45402.706 m³
